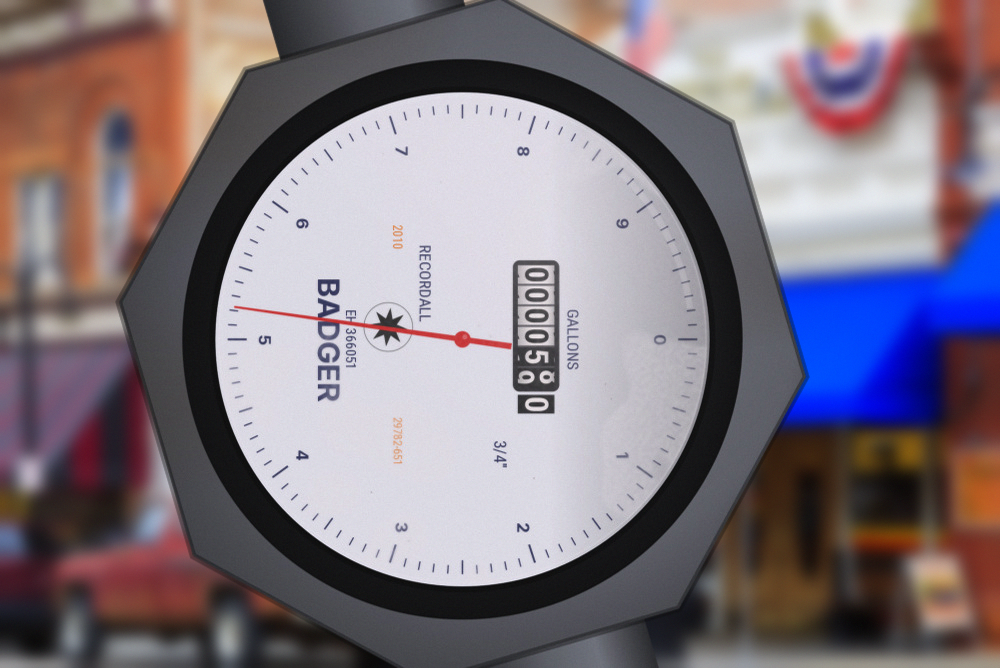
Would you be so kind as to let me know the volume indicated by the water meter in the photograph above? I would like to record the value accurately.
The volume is 585.2 gal
